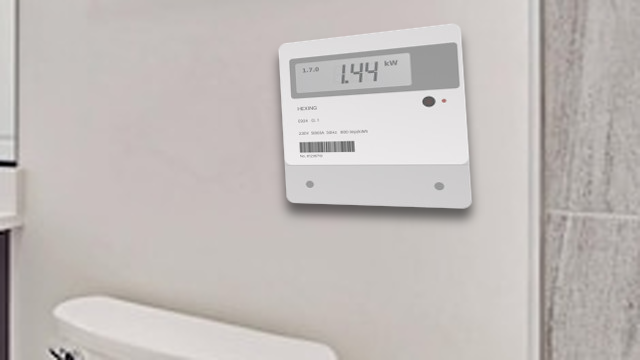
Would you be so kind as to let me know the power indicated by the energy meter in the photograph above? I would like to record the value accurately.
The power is 1.44 kW
